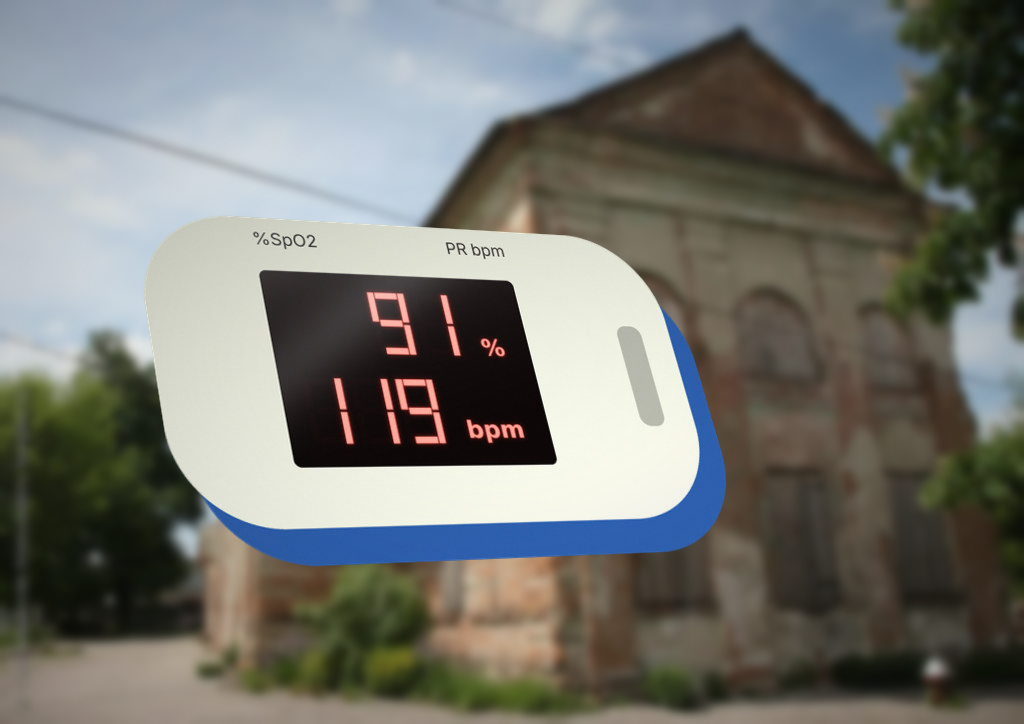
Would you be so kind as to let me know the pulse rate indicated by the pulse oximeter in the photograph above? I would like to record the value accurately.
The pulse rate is 119 bpm
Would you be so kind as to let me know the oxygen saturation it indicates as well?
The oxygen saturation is 91 %
